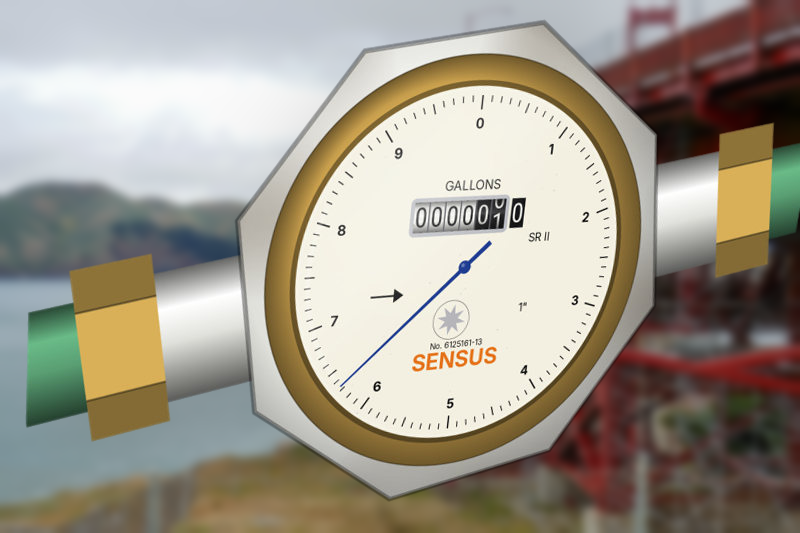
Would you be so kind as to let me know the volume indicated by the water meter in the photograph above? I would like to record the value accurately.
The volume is 6.3 gal
